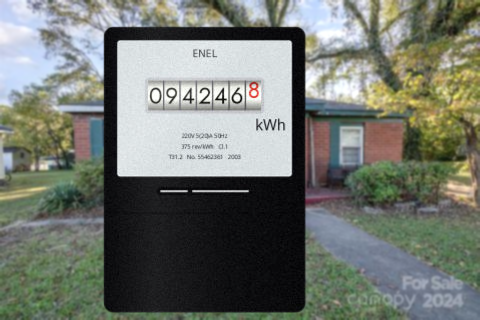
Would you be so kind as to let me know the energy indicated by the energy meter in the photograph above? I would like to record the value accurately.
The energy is 94246.8 kWh
